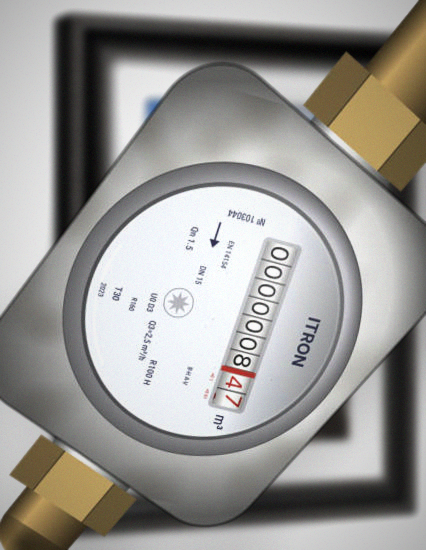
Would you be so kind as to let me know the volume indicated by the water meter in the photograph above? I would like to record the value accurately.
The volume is 8.47 m³
